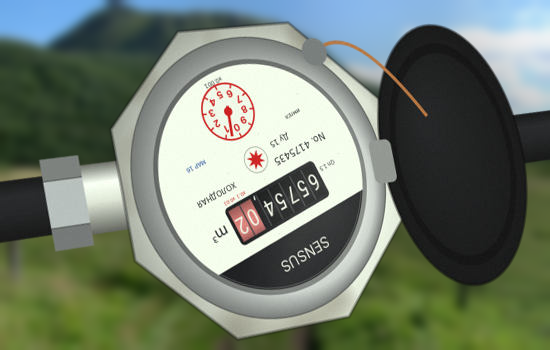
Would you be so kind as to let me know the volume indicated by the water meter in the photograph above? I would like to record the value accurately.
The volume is 65754.020 m³
